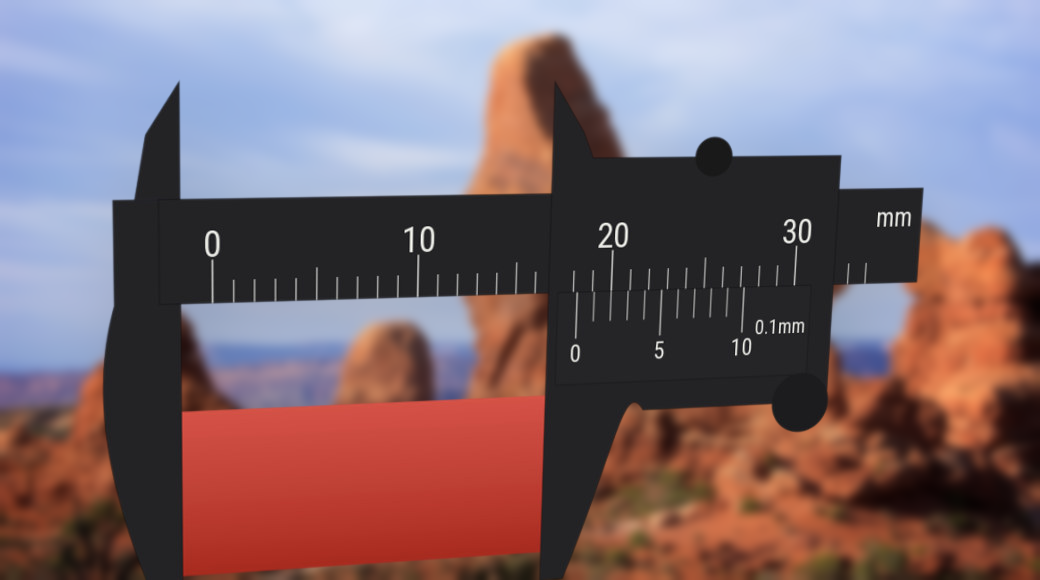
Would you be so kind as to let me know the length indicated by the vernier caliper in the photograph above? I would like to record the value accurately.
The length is 18.2 mm
